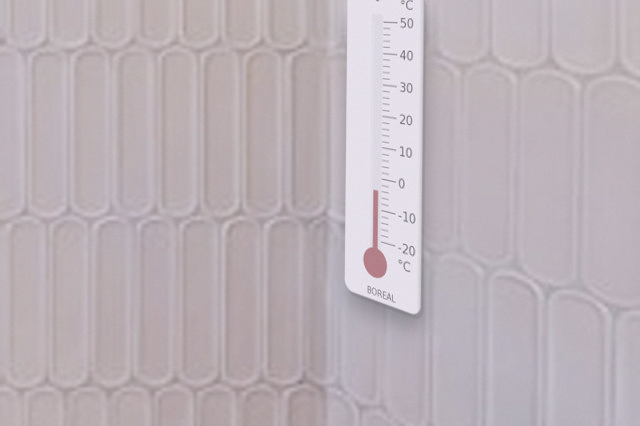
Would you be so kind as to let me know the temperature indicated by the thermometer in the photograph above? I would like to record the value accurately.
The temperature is -4 °C
